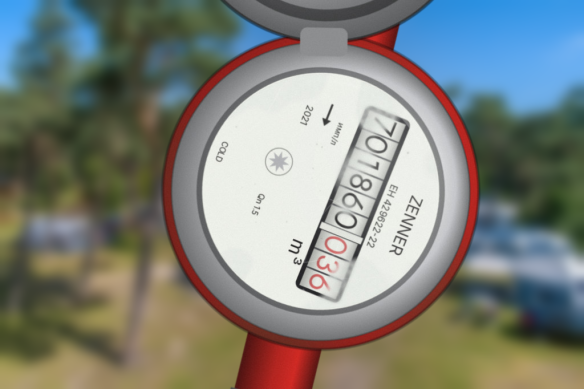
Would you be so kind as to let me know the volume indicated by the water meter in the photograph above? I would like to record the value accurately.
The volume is 701860.036 m³
